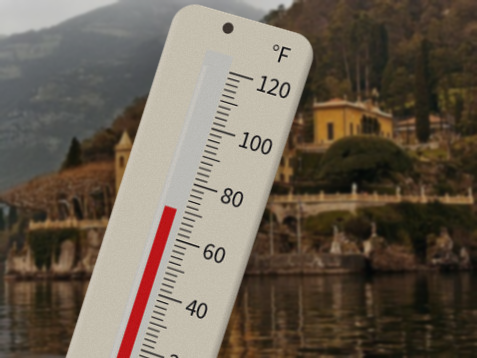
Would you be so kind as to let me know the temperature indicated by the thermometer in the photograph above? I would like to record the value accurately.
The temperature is 70 °F
